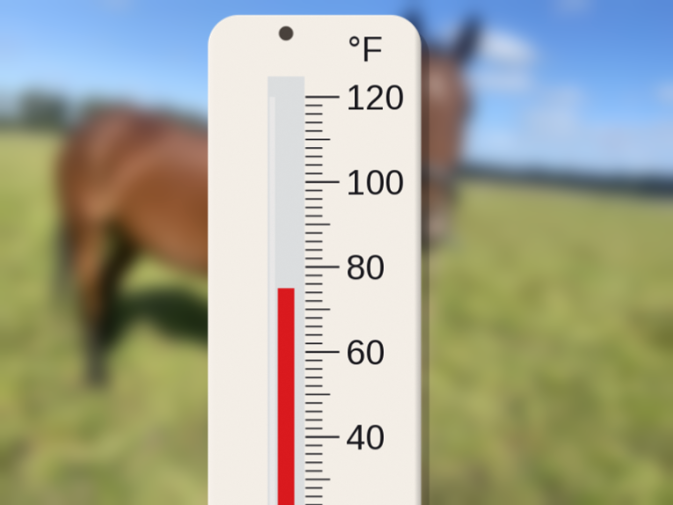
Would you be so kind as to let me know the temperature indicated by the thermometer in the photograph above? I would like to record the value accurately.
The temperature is 75 °F
